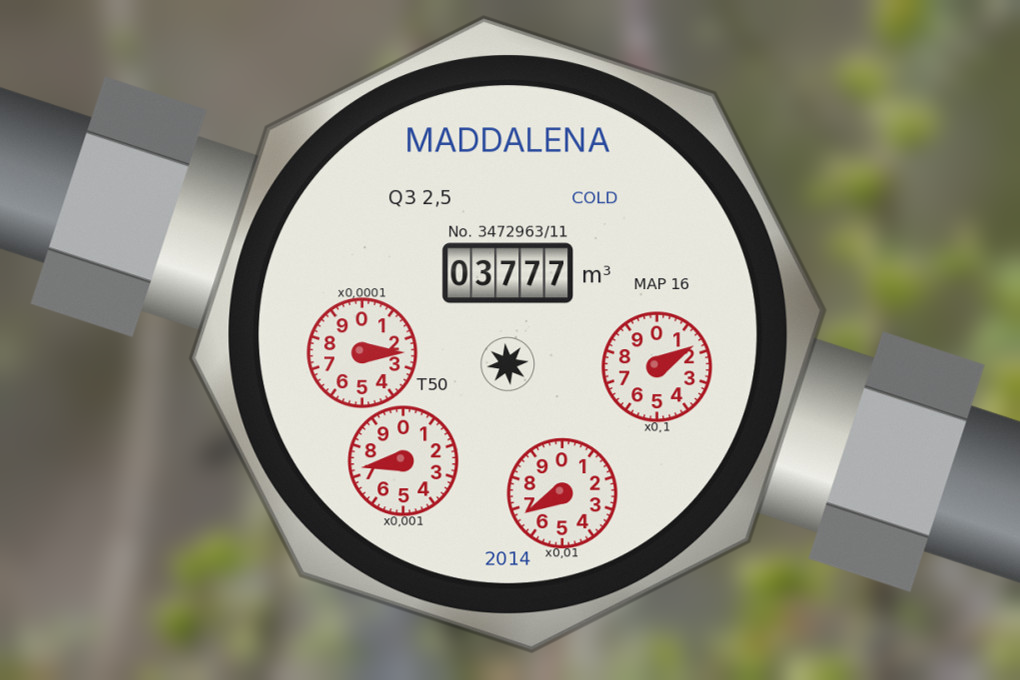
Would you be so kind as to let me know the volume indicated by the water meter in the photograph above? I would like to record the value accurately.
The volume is 3777.1672 m³
